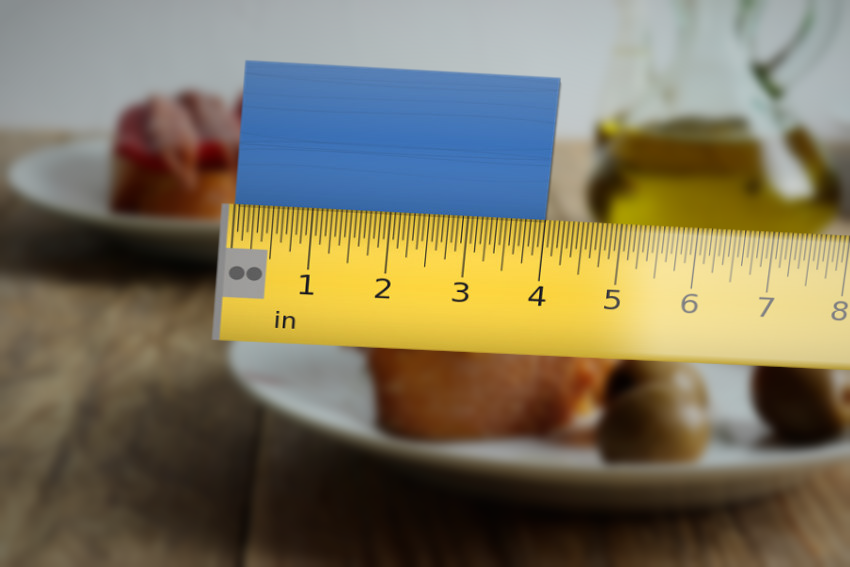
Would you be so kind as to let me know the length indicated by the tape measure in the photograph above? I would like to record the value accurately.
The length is 4 in
